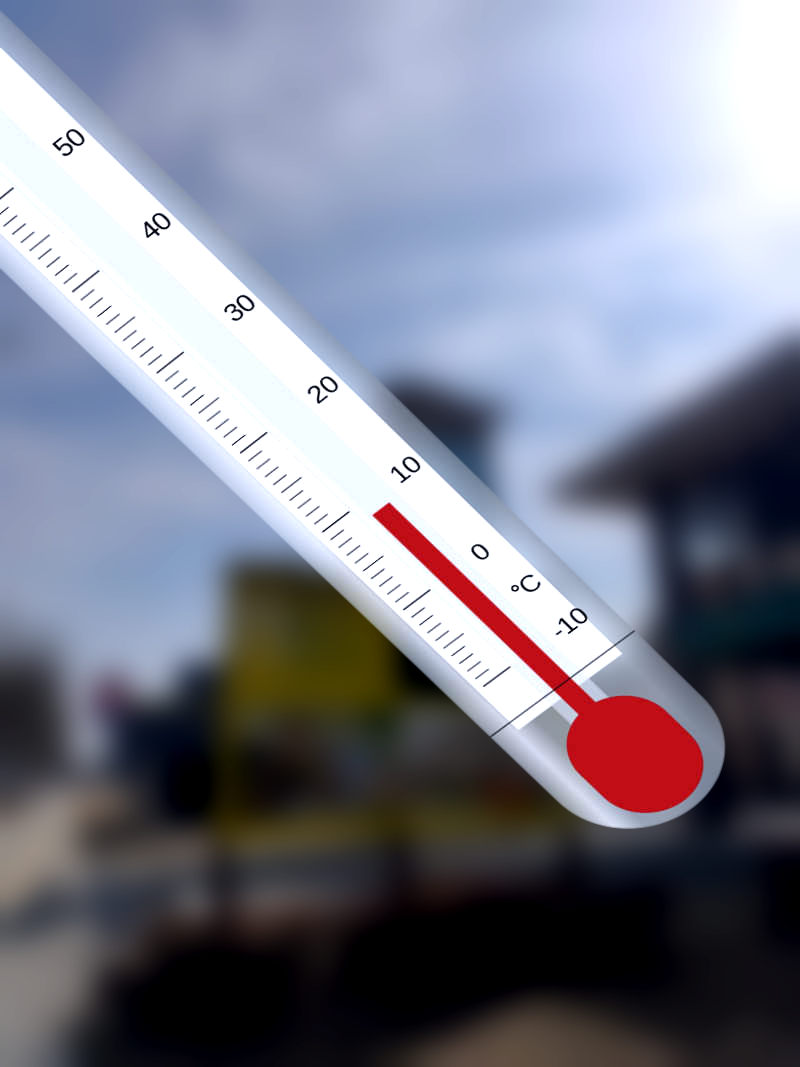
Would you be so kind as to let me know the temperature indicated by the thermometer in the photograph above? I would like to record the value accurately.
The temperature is 8.5 °C
